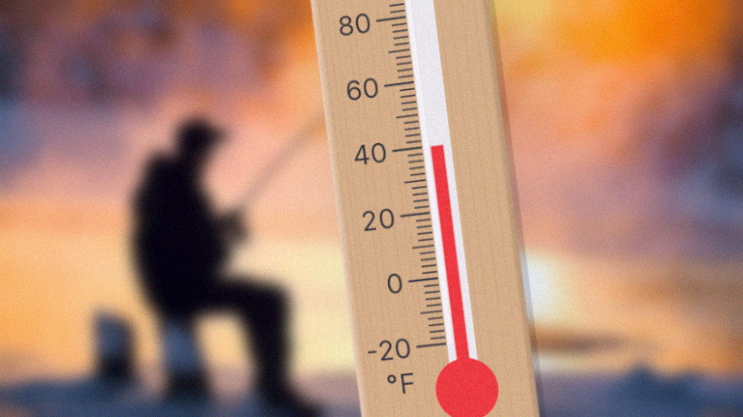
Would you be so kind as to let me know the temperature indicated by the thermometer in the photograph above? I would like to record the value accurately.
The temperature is 40 °F
